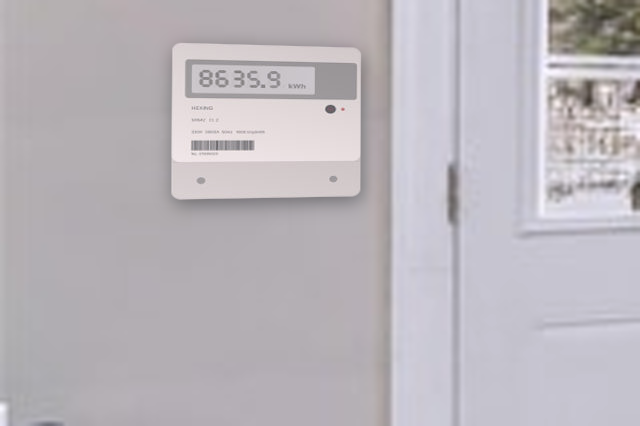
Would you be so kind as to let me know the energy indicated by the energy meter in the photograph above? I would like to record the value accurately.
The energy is 8635.9 kWh
